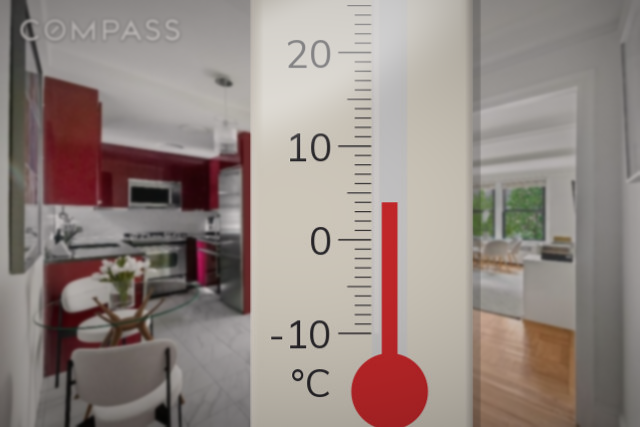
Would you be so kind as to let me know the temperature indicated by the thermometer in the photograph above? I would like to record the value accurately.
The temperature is 4 °C
